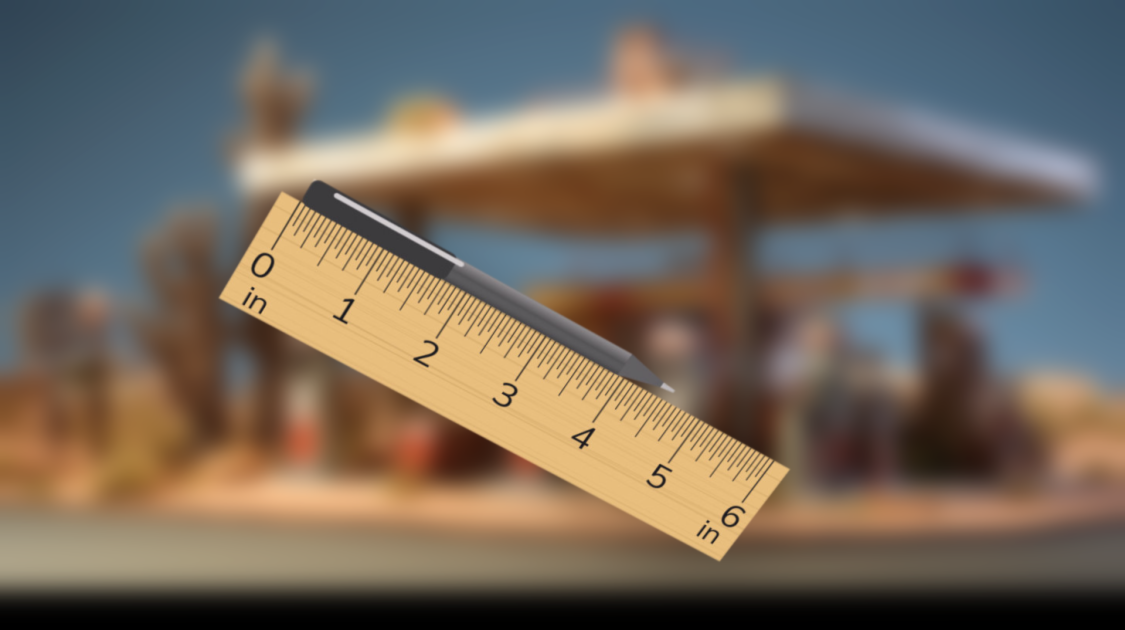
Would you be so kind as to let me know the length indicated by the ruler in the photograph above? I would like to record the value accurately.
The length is 4.5625 in
